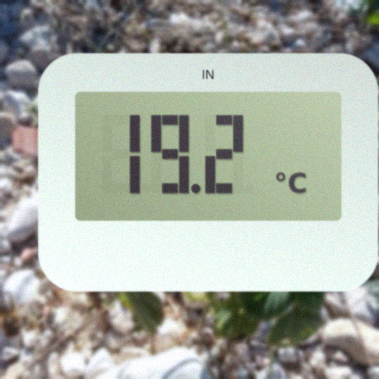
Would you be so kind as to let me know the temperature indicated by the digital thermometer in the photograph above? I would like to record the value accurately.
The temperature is 19.2 °C
